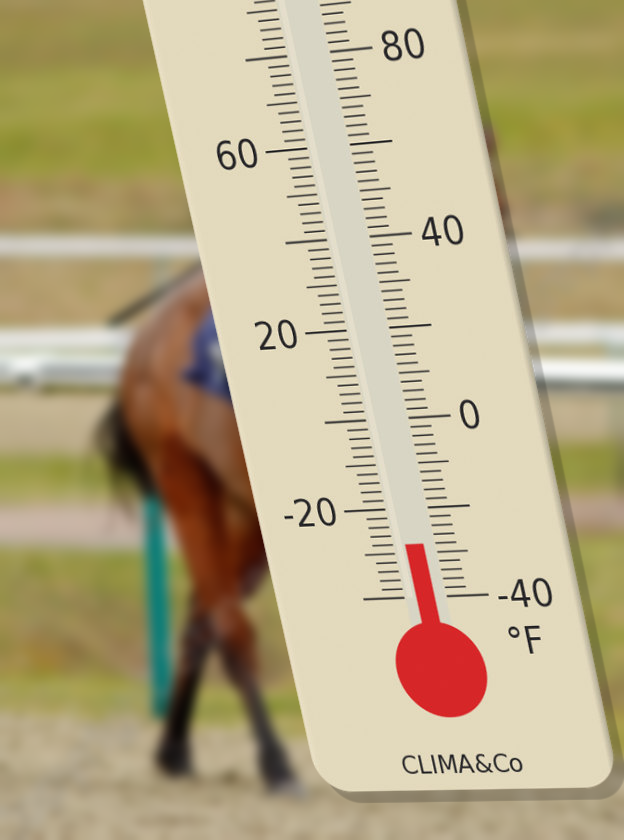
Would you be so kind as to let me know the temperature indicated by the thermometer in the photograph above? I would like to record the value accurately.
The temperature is -28 °F
